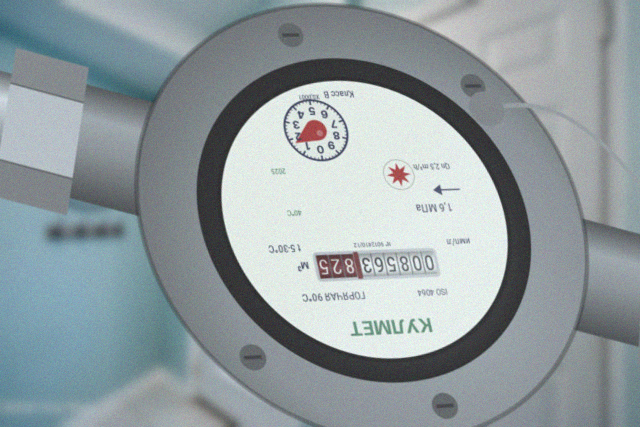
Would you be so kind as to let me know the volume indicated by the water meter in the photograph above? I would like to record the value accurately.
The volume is 8563.8251 m³
